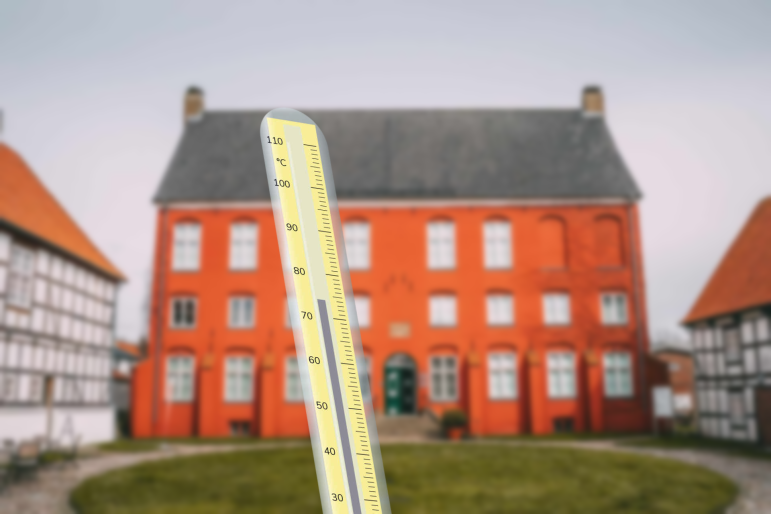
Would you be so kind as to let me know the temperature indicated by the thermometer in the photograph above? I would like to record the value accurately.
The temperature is 74 °C
